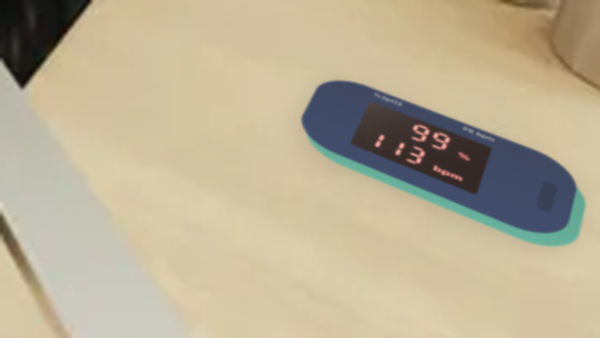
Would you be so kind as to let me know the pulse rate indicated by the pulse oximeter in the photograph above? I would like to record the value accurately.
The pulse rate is 113 bpm
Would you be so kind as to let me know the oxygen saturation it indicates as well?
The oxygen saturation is 99 %
